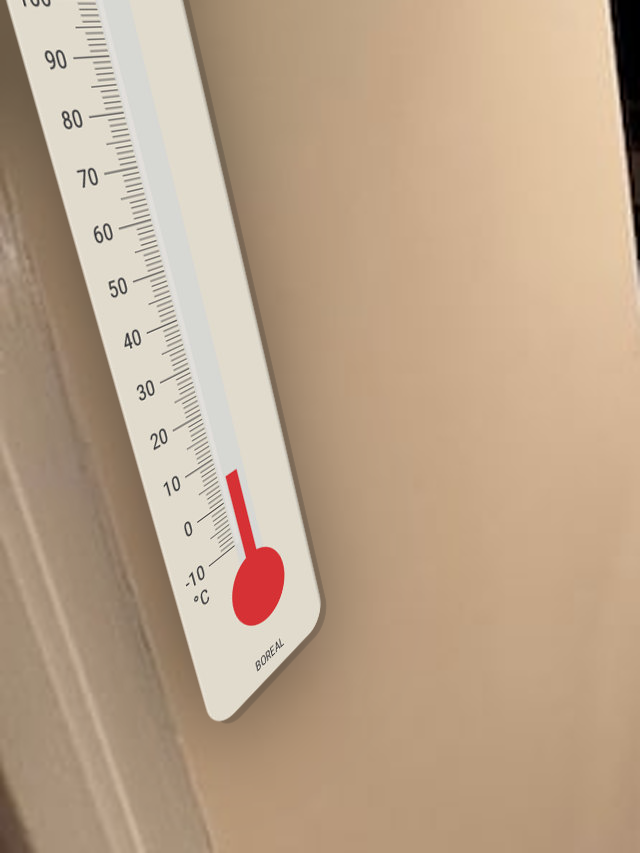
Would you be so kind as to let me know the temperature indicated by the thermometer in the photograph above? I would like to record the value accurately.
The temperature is 5 °C
